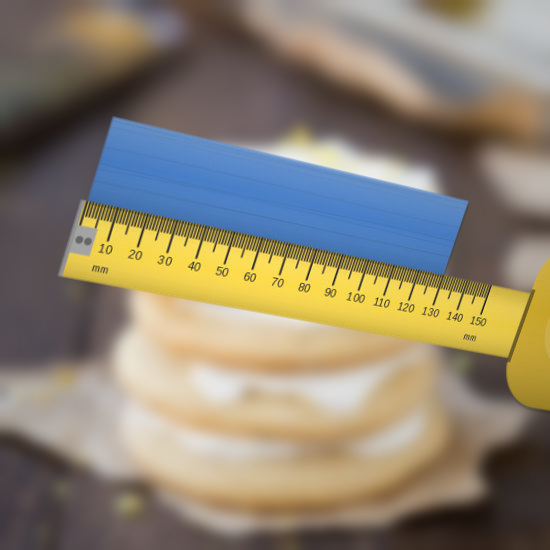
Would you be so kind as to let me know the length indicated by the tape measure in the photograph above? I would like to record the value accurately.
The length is 130 mm
